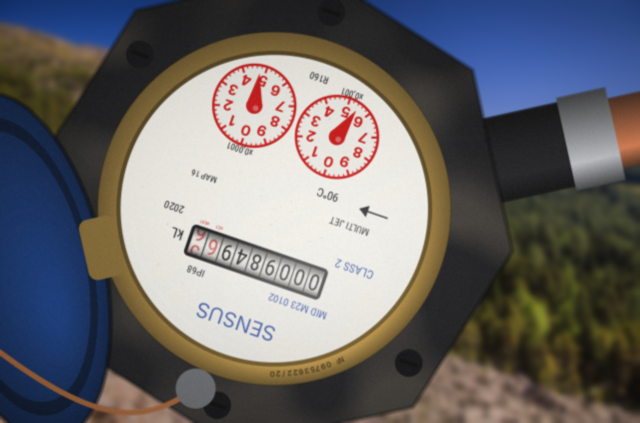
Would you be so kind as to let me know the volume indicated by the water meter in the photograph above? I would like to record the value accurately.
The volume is 9849.6554 kL
